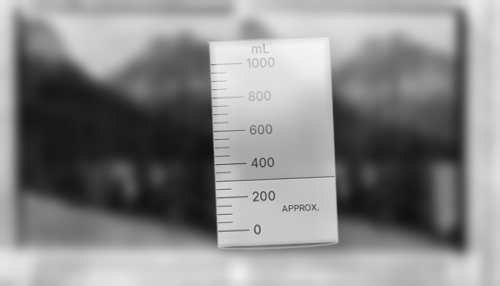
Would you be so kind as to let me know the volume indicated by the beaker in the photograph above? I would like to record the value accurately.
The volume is 300 mL
